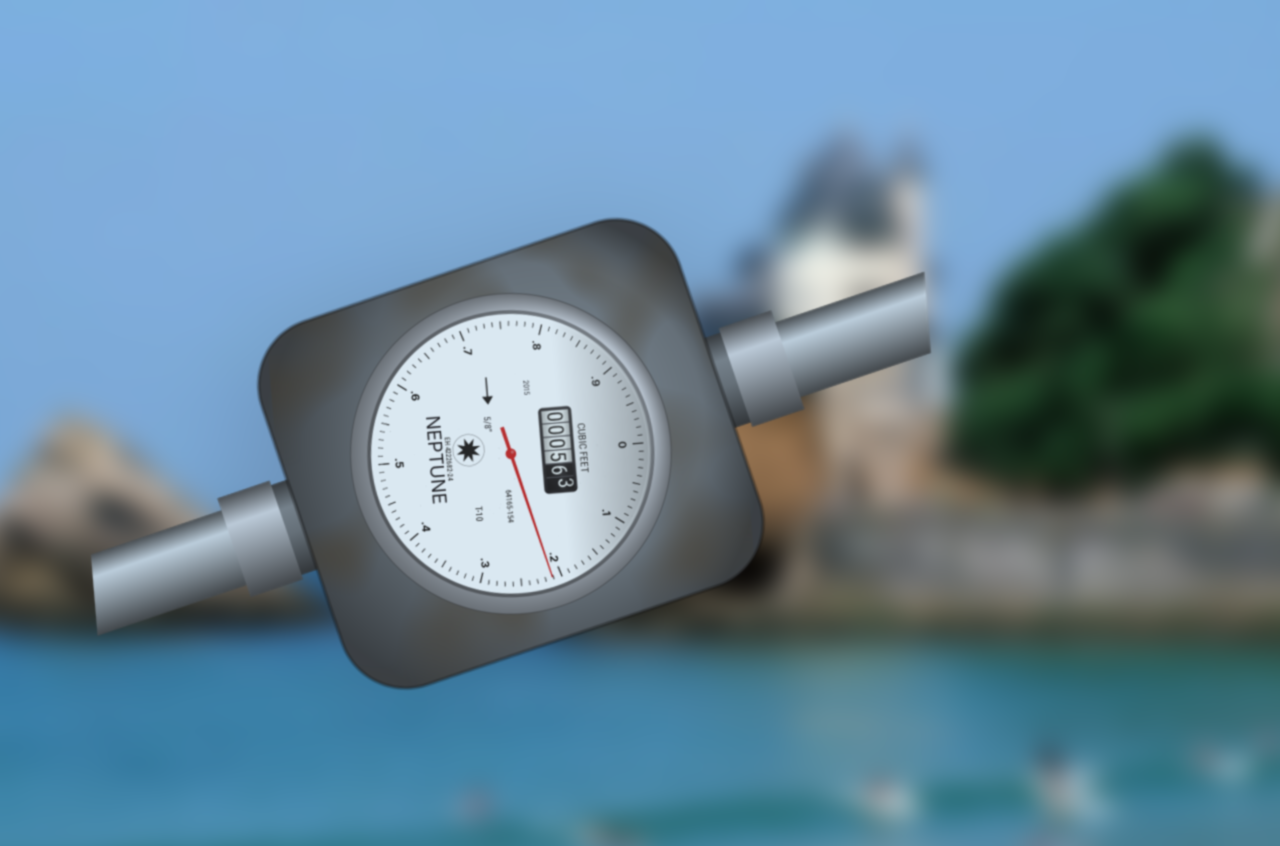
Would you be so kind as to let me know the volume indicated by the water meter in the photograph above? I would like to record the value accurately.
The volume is 563.21 ft³
